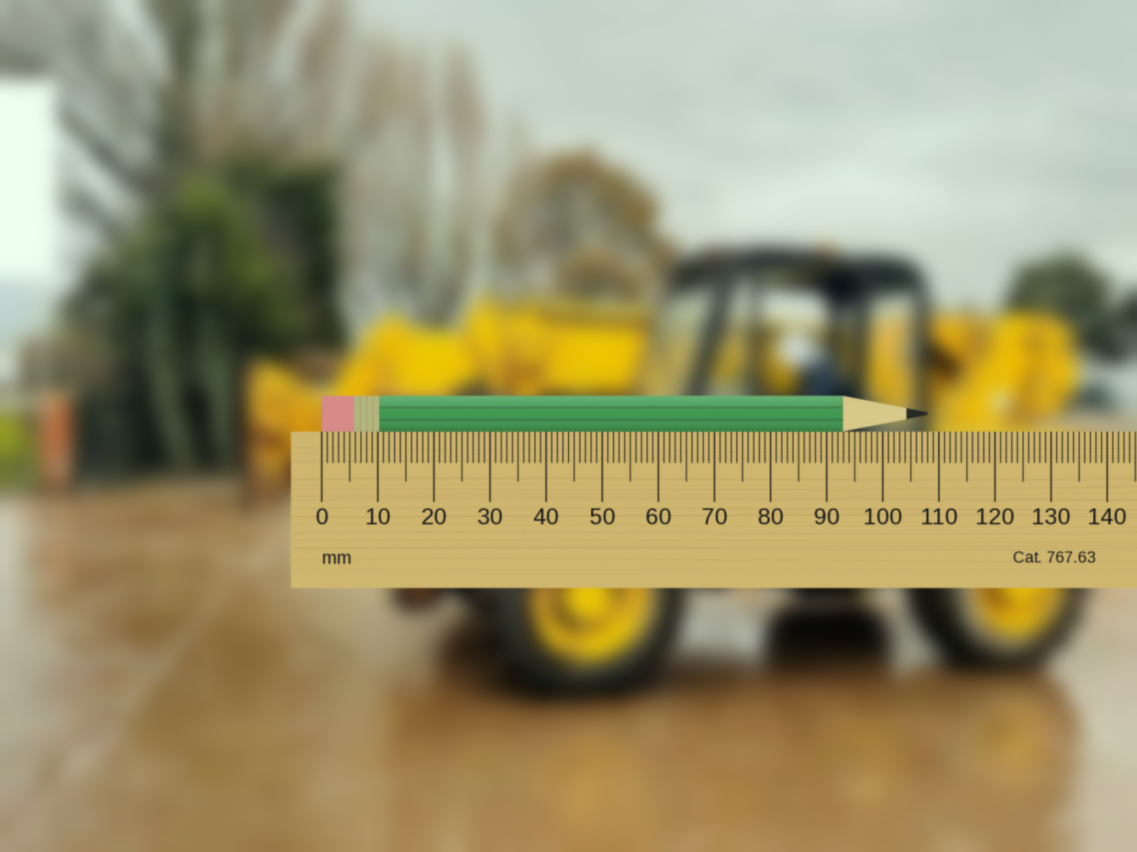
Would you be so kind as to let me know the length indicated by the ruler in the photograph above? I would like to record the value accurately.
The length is 108 mm
